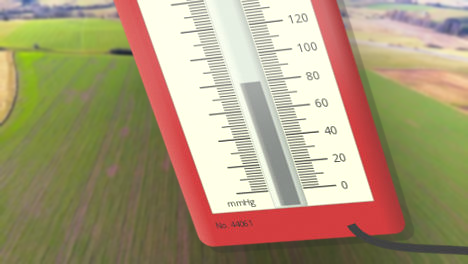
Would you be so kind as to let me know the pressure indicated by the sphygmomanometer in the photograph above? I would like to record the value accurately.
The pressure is 80 mmHg
